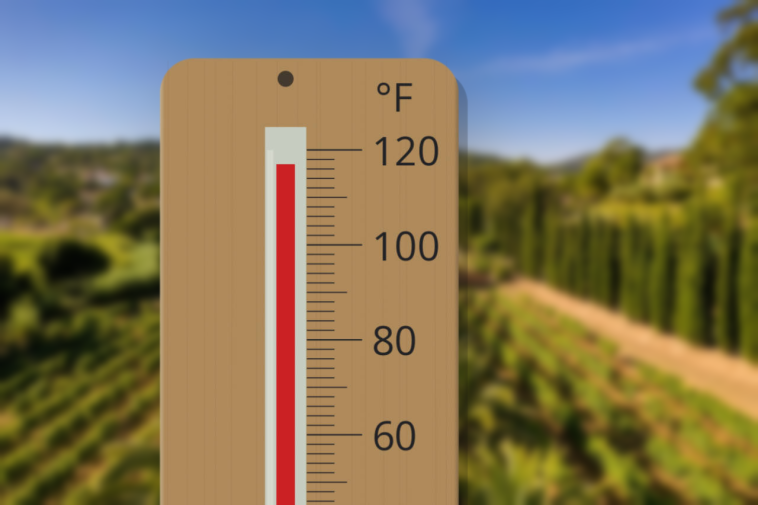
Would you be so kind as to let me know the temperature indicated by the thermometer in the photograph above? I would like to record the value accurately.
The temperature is 117 °F
